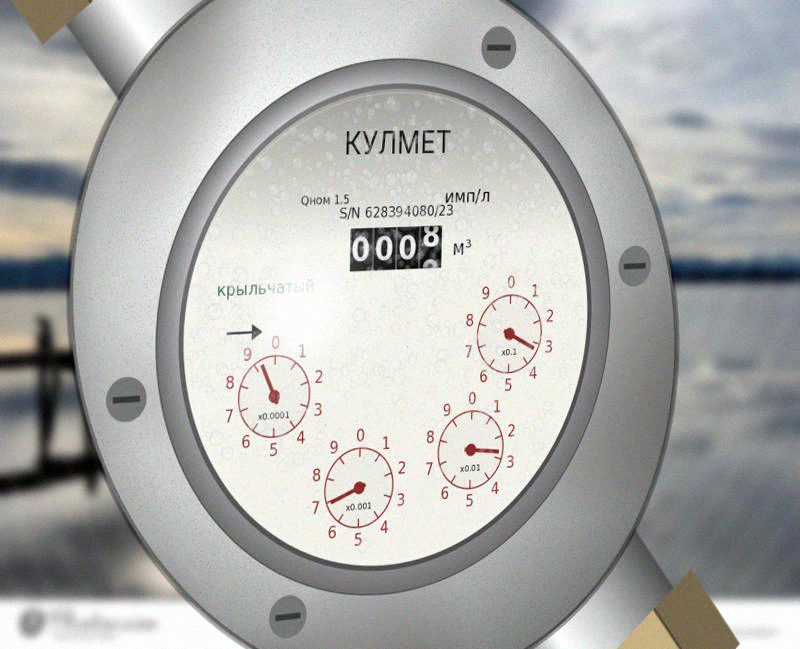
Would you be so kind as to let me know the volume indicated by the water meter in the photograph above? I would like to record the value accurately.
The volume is 8.3269 m³
